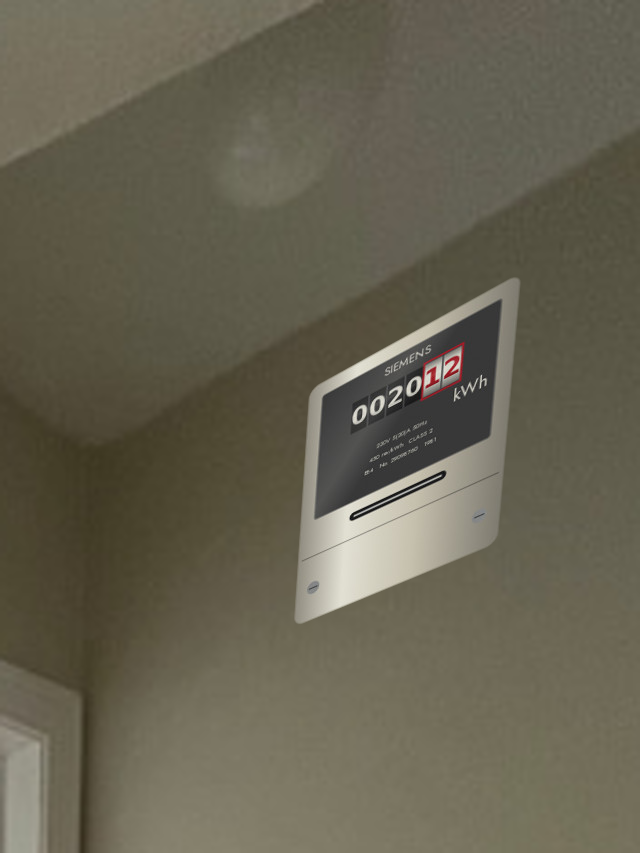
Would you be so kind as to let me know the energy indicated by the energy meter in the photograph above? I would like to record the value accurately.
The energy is 20.12 kWh
